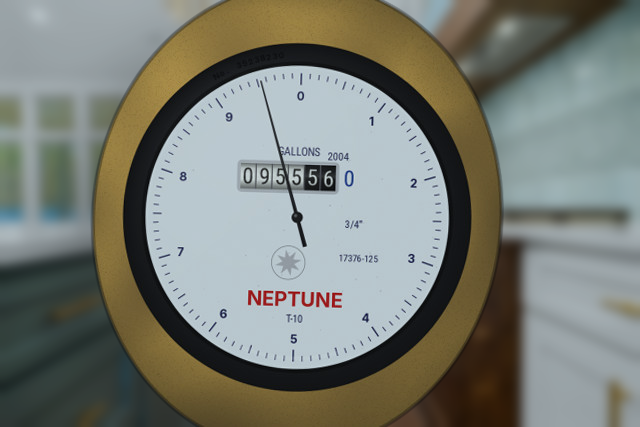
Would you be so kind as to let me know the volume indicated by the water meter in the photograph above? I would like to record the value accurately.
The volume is 955559.5 gal
